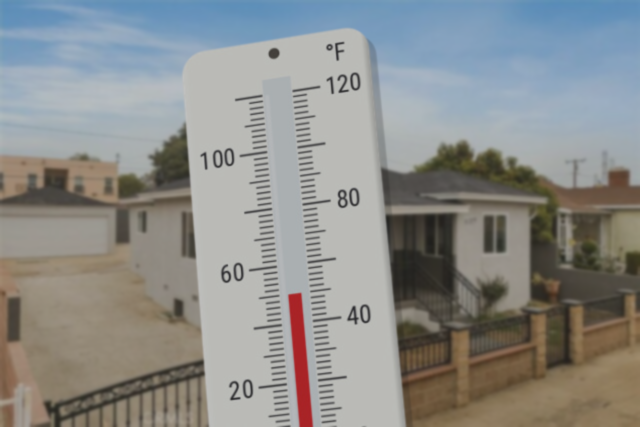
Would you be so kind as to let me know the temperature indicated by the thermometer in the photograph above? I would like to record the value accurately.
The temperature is 50 °F
